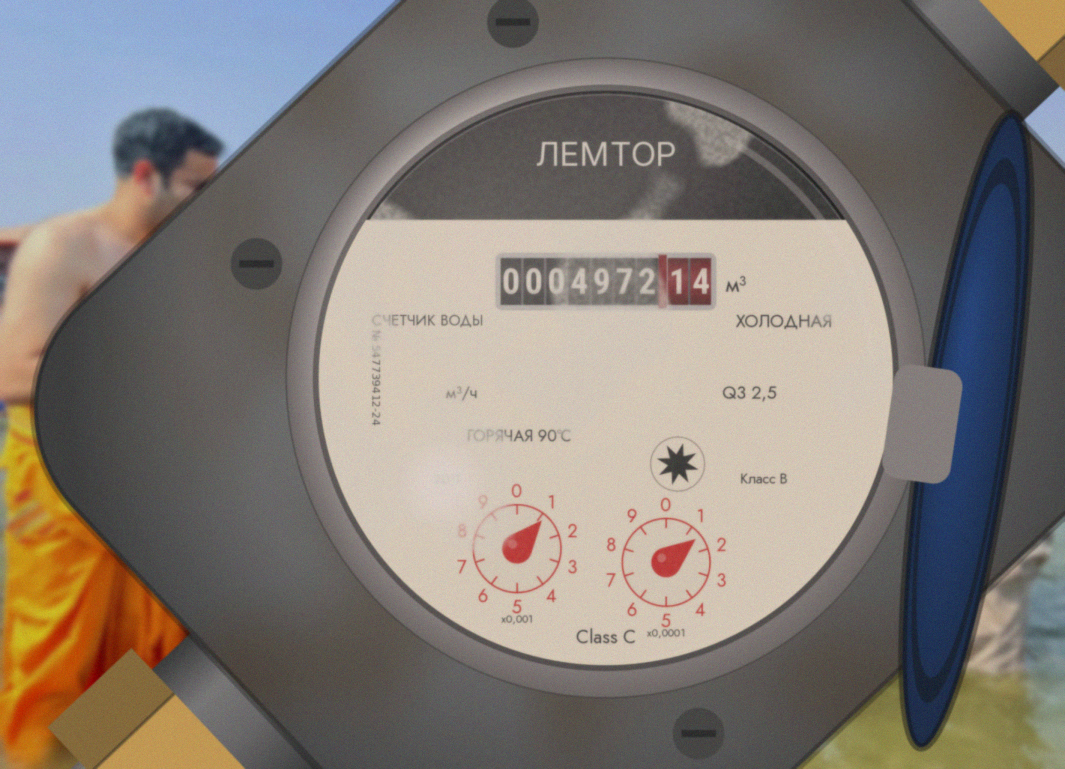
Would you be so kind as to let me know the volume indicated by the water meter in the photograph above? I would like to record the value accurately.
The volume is 4972.1411 m³
